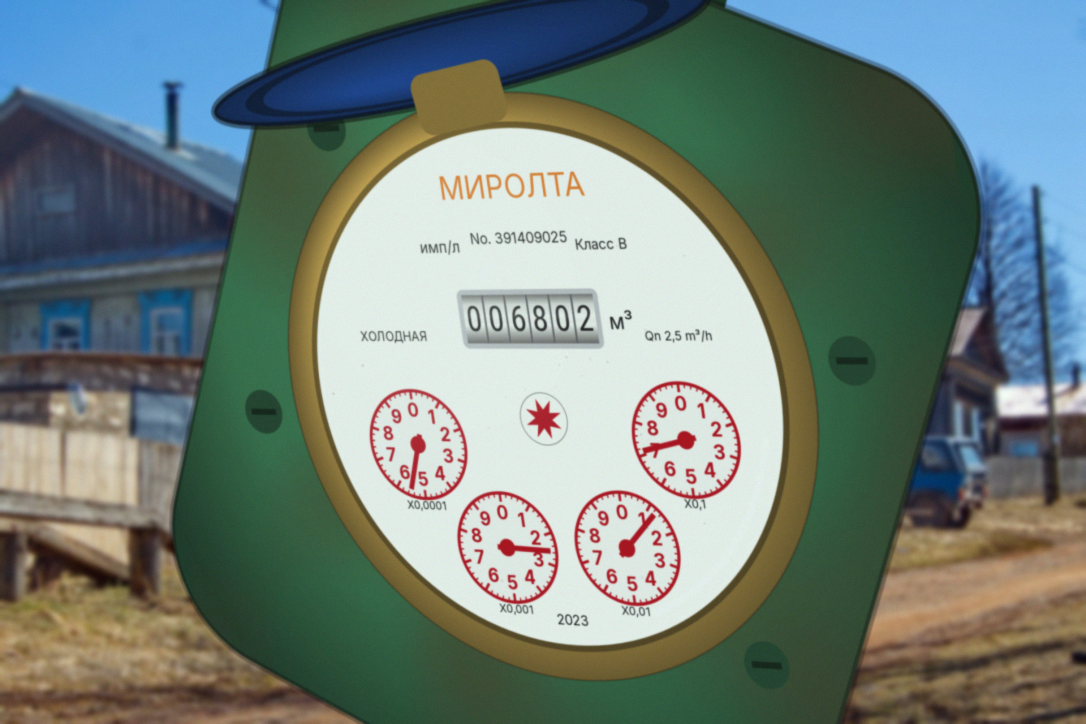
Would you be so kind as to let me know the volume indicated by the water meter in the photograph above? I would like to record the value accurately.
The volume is 6802.7125 m³
